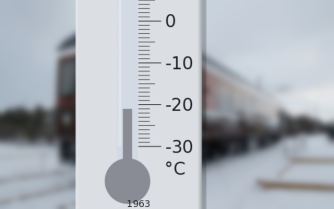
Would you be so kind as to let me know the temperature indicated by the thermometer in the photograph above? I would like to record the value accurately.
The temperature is -21 °C
